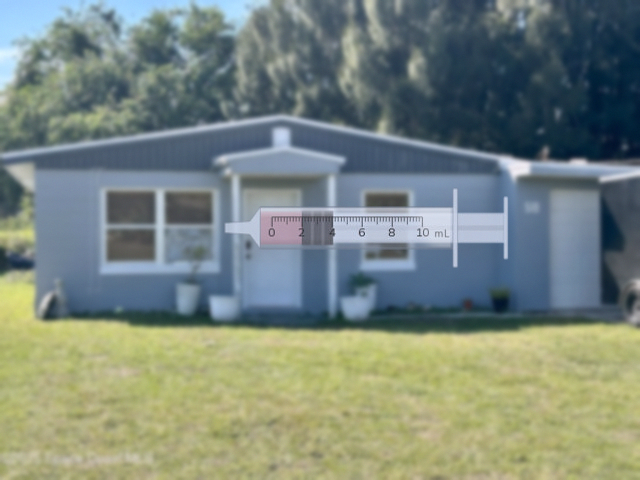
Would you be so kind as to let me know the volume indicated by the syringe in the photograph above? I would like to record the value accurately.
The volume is 2 mL
